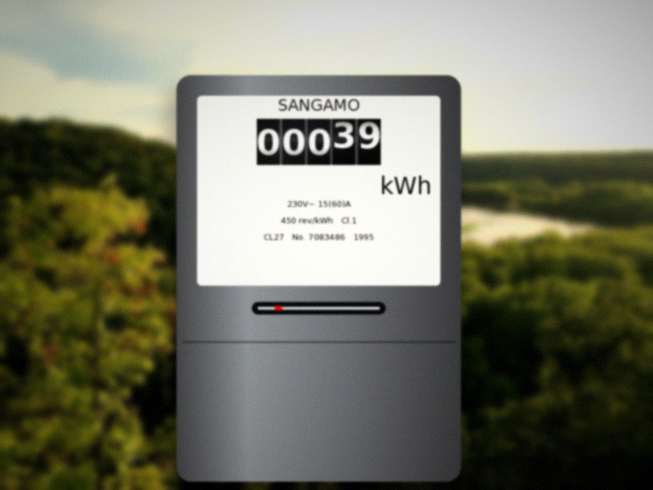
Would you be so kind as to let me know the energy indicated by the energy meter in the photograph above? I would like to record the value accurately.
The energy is 39 kWh
